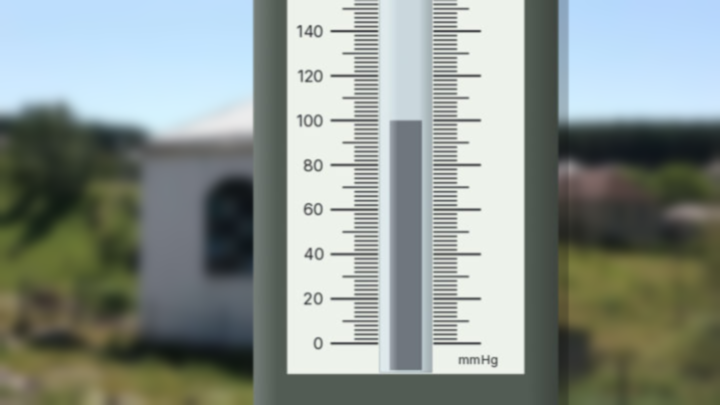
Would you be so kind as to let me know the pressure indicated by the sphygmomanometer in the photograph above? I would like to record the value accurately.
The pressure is 100 mmHg
